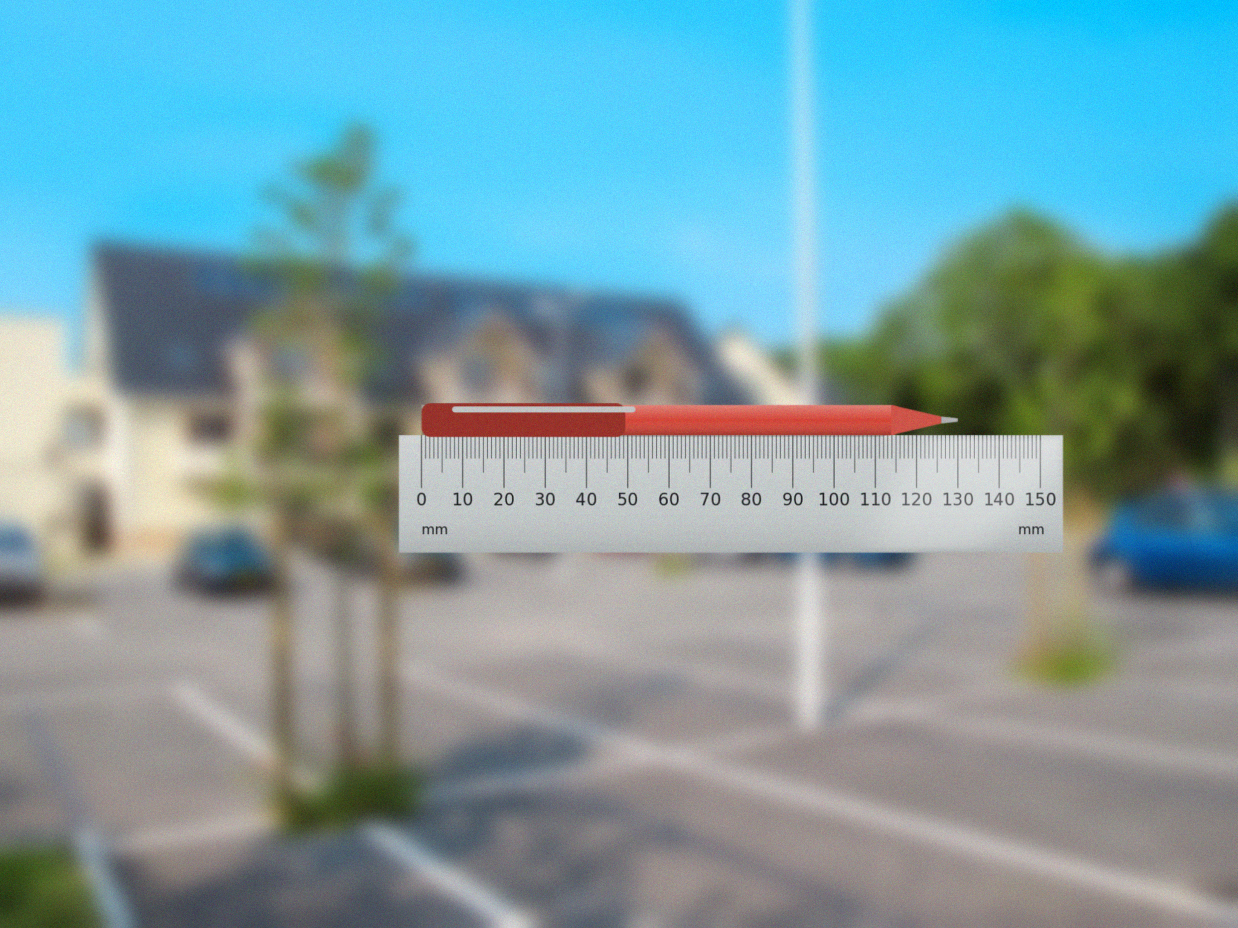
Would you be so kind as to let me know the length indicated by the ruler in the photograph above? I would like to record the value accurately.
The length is 130 mm
